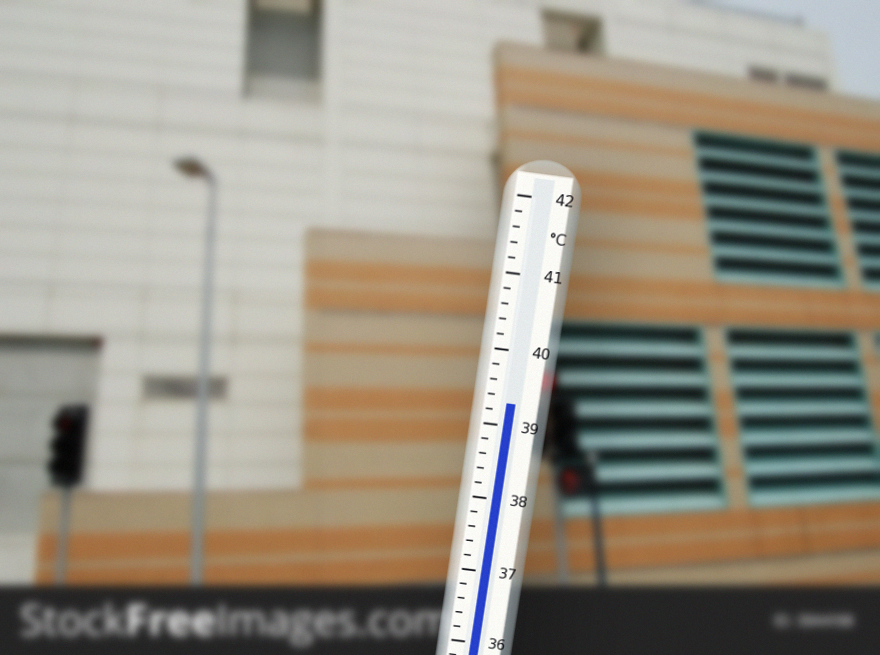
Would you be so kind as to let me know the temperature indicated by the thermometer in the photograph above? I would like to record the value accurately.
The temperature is 39.3 °C
